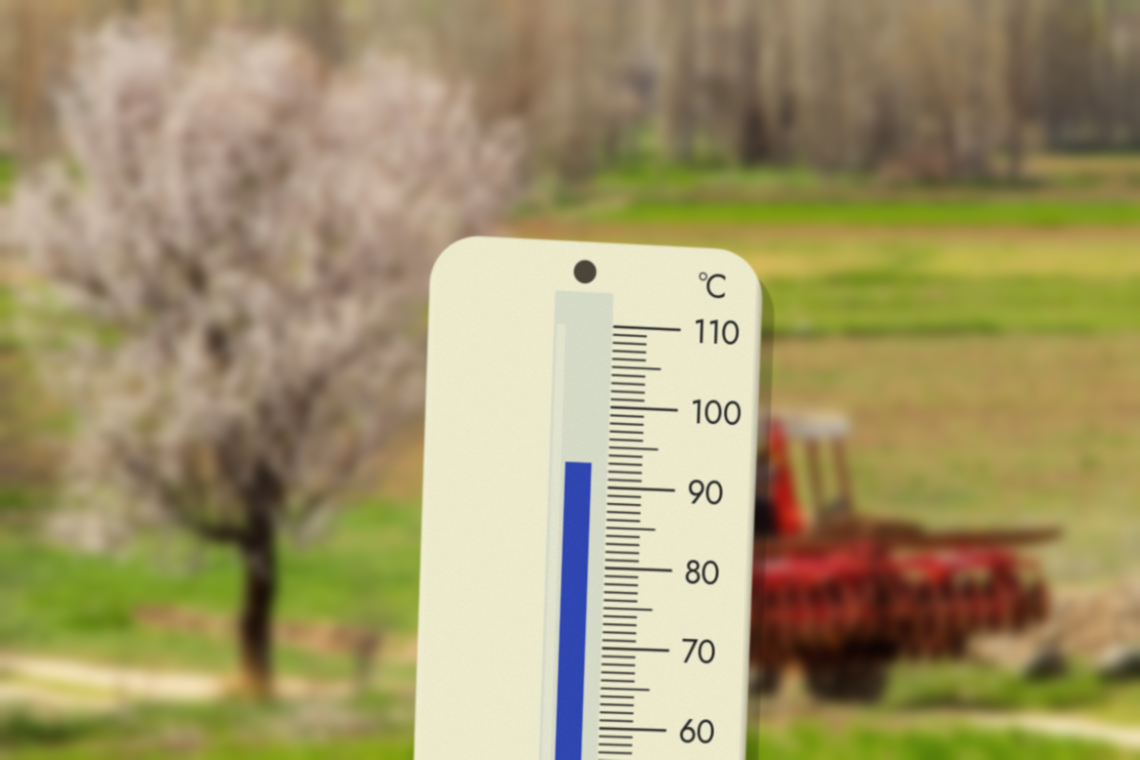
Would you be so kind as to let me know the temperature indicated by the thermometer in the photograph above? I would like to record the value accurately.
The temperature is 93 °C
